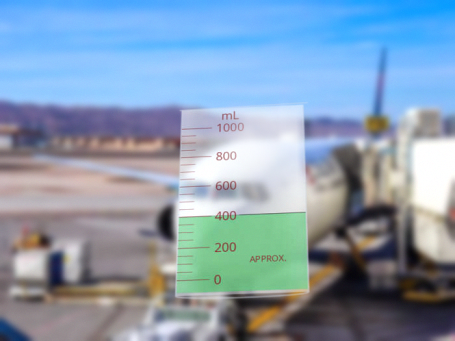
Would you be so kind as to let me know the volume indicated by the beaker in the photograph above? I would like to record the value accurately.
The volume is 400 mL
